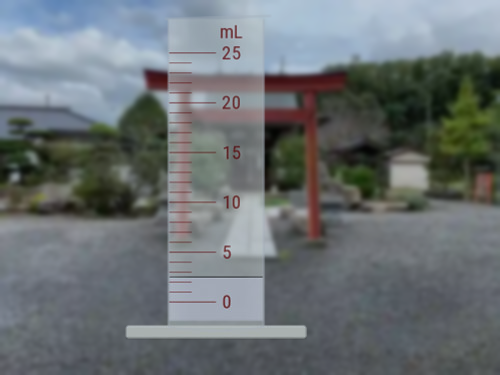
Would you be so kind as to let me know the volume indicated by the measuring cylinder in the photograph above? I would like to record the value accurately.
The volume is 2.5 mL
